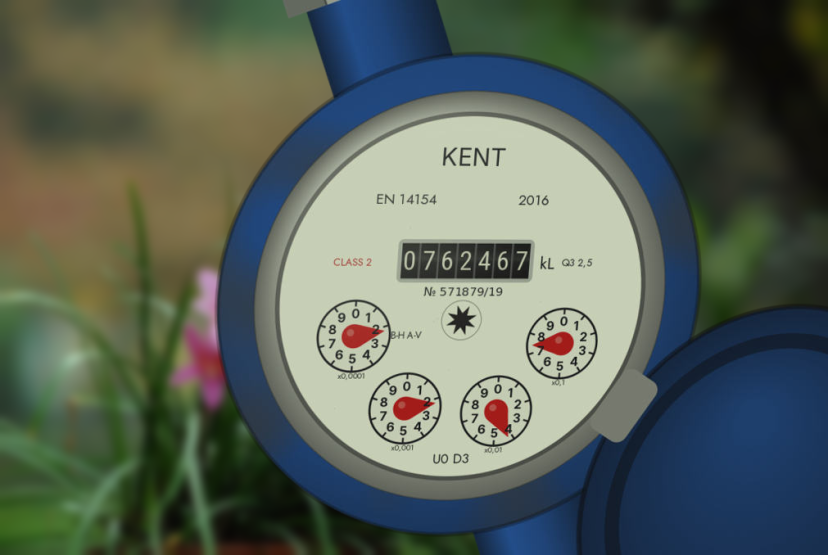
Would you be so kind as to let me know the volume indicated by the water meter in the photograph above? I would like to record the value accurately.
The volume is 762467.7422 kL
